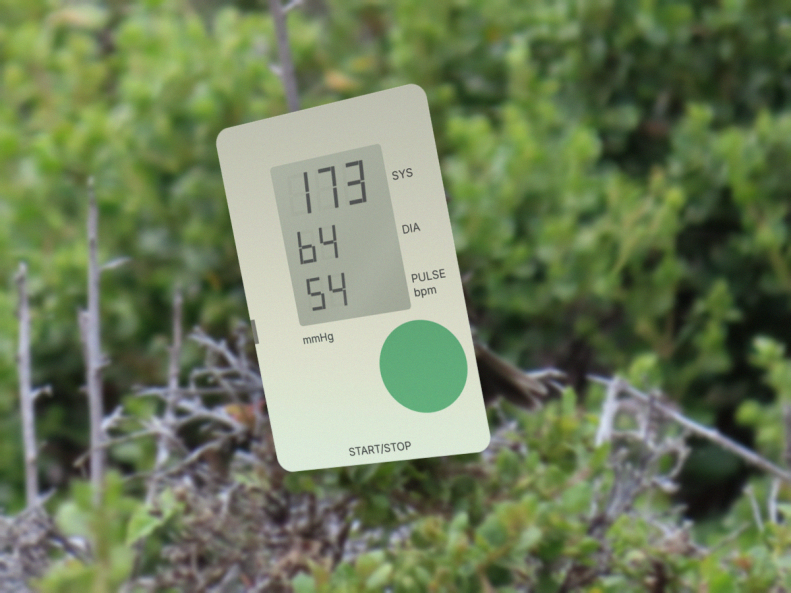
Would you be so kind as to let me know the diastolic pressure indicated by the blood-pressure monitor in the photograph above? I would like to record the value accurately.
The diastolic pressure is 64 mmHg
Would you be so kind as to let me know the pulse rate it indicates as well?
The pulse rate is 54 bpm
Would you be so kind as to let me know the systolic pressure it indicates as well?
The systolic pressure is 173 mmHg
